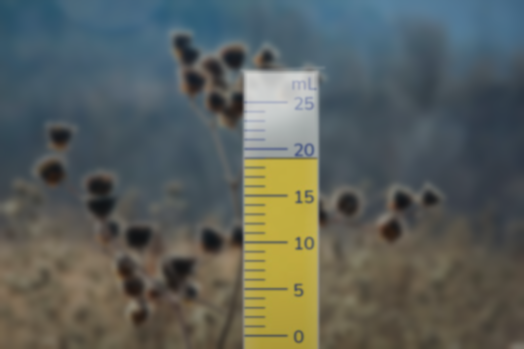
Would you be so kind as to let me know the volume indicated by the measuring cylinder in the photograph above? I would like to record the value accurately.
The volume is 19 mL
